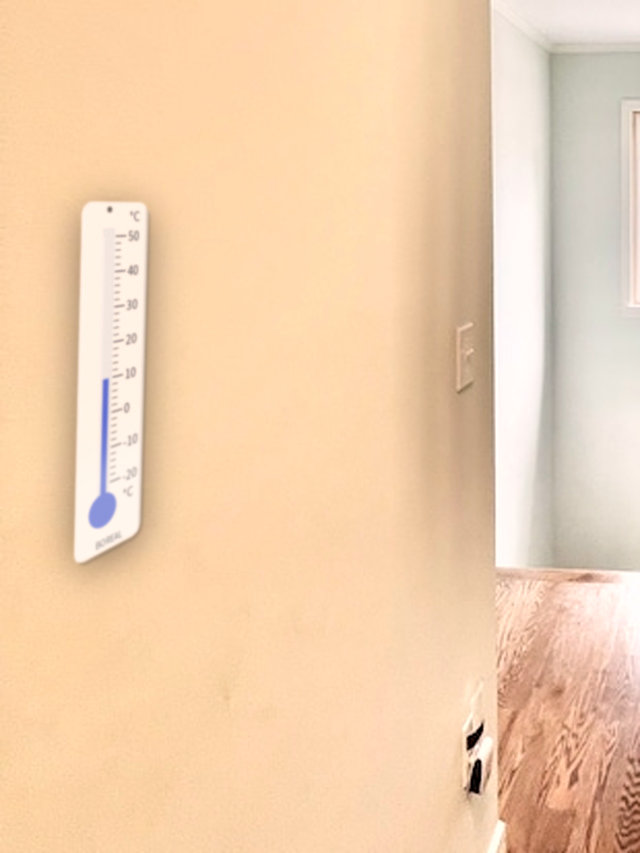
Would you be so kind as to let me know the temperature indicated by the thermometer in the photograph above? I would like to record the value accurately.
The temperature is 10 °C
